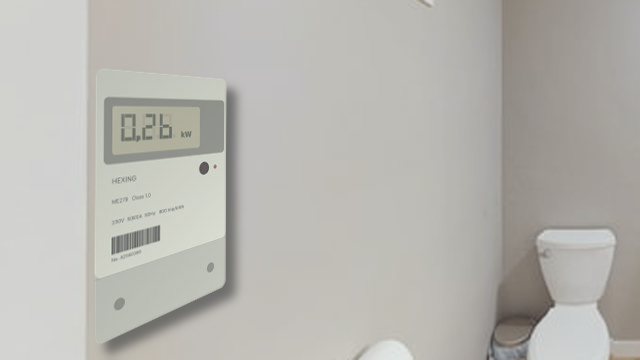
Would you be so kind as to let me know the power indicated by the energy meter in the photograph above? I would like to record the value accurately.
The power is 0.26 kW
